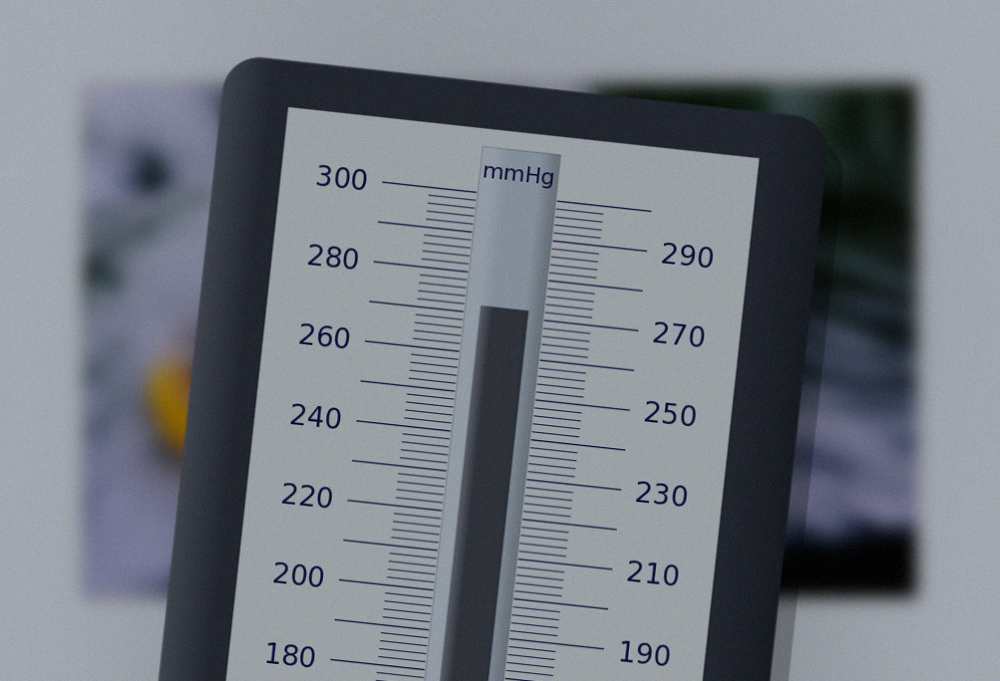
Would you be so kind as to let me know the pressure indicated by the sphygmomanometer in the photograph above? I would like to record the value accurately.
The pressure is 272 mmHg
